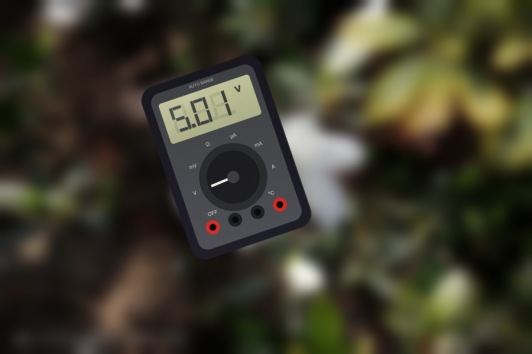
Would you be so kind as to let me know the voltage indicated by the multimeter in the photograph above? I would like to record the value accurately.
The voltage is 5.01 V
